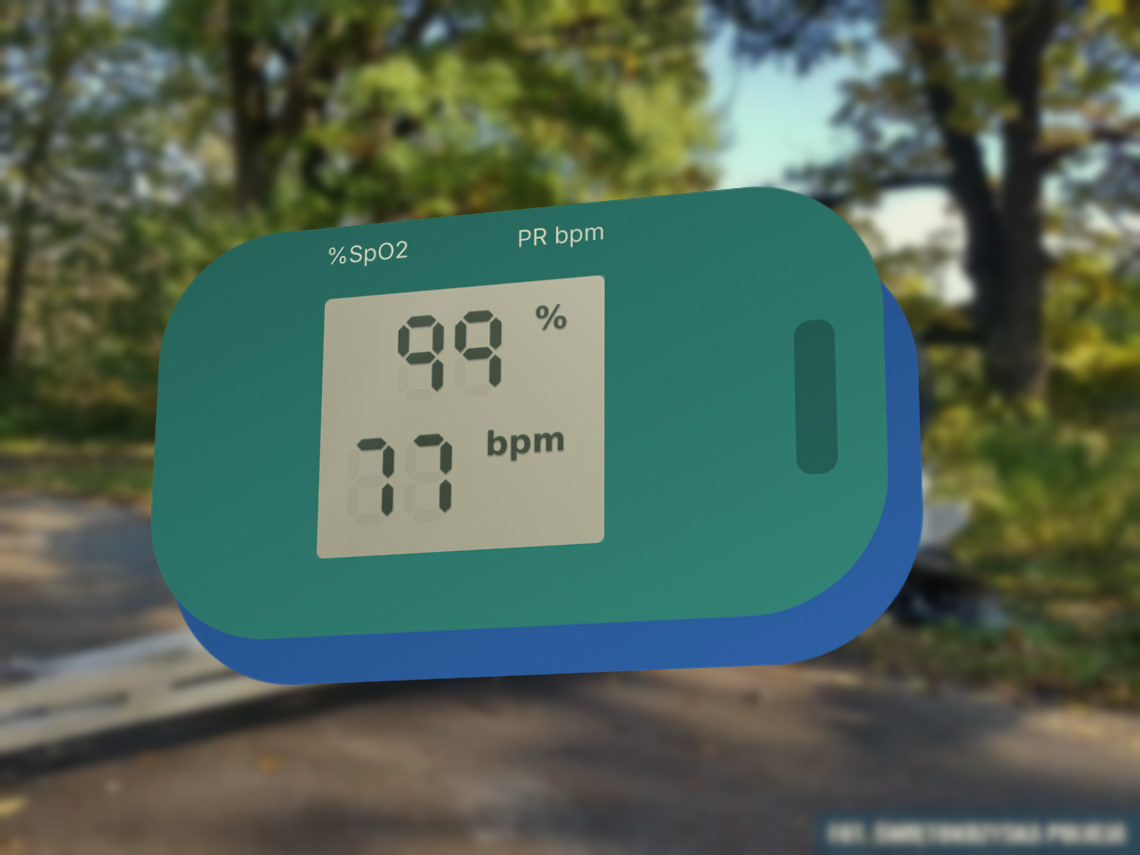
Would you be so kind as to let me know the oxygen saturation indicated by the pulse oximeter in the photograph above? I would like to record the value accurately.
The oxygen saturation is 99 %
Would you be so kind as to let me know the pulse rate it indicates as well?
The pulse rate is 77 bpm
